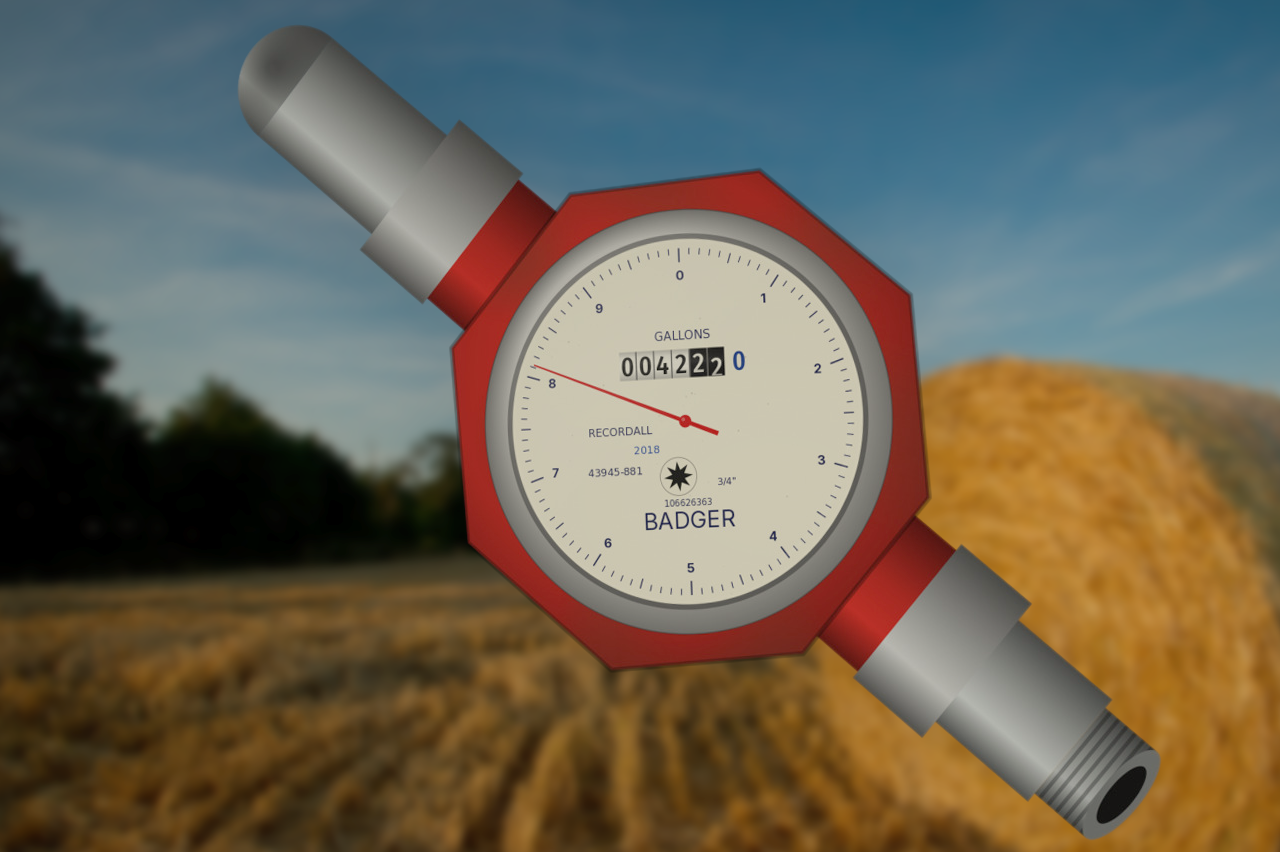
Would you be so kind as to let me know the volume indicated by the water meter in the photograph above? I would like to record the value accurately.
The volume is 42218.1 gal
